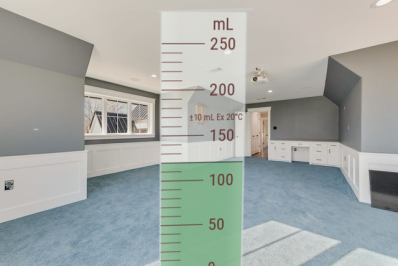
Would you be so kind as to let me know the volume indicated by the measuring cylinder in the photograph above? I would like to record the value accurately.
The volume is 120 mL
